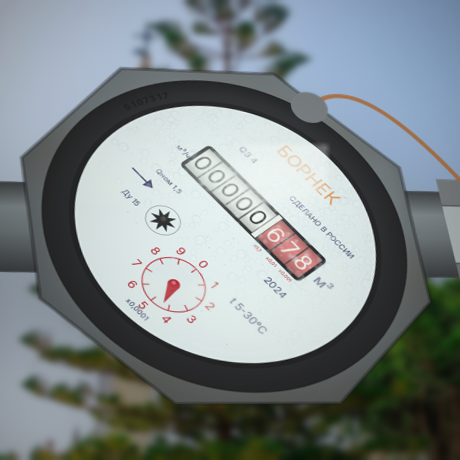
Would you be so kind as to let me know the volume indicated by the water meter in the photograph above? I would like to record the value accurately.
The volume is 0.6784 m³
